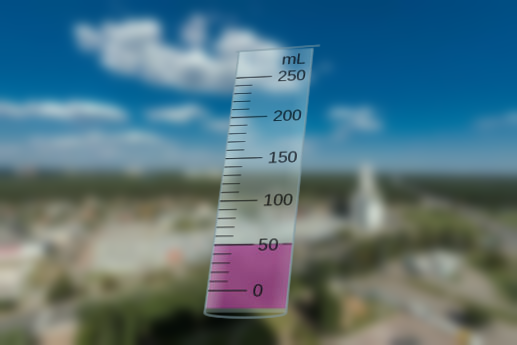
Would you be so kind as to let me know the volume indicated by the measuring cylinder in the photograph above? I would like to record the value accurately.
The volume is 50 mL
